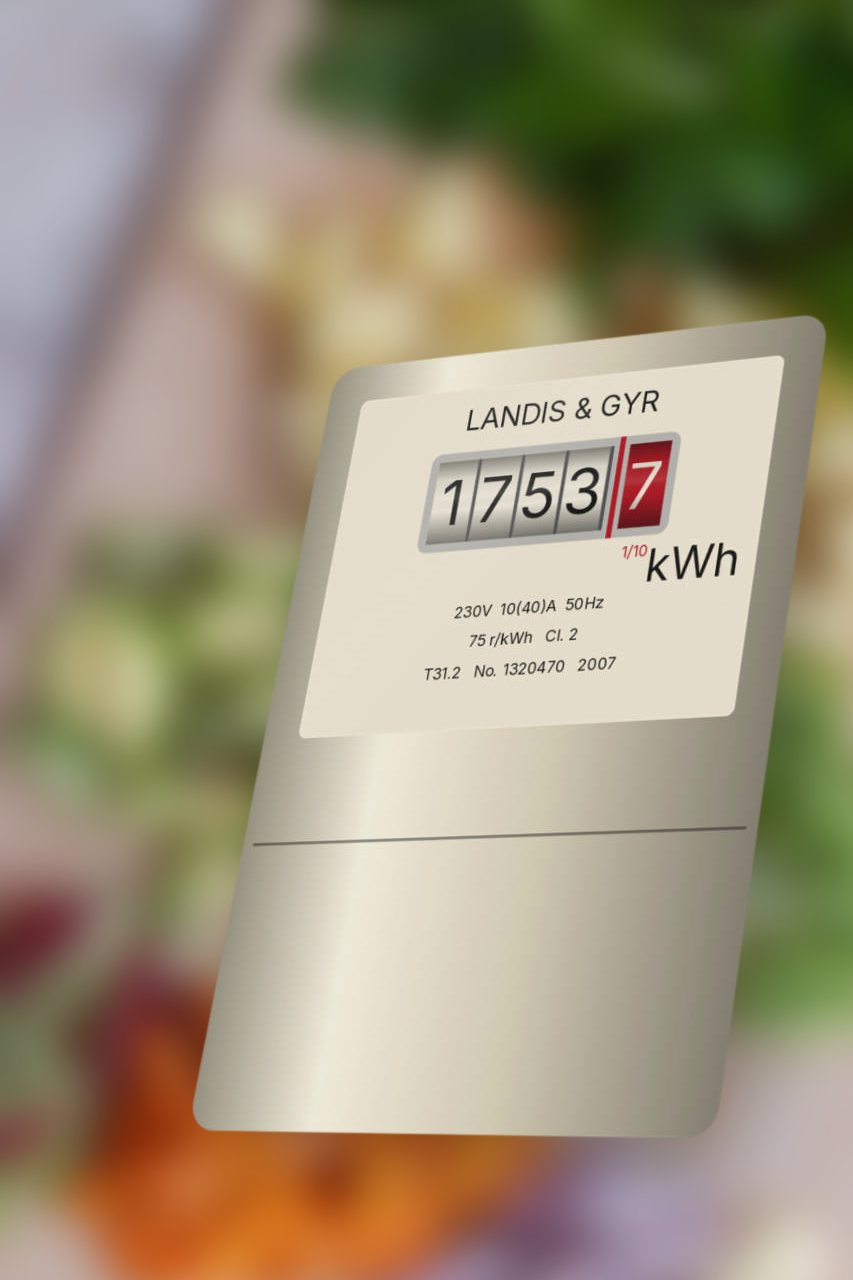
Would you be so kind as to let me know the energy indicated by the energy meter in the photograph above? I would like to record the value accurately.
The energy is 1753.7 kWh
